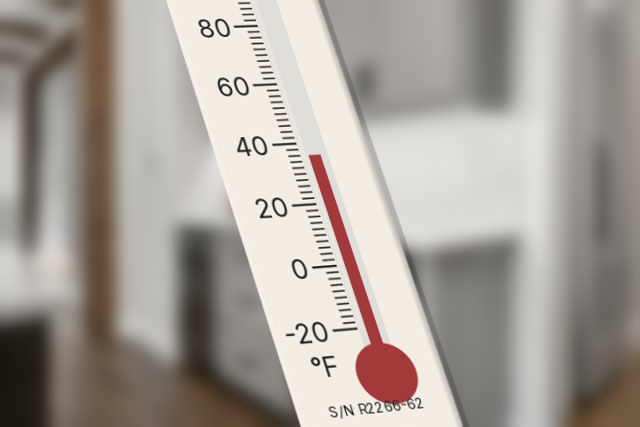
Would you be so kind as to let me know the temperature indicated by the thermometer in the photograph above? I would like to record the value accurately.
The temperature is 36 °F
